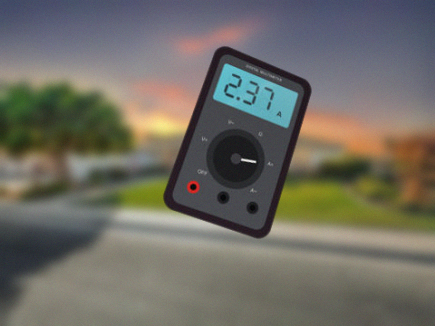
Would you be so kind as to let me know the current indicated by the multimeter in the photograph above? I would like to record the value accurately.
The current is 2.37 A
